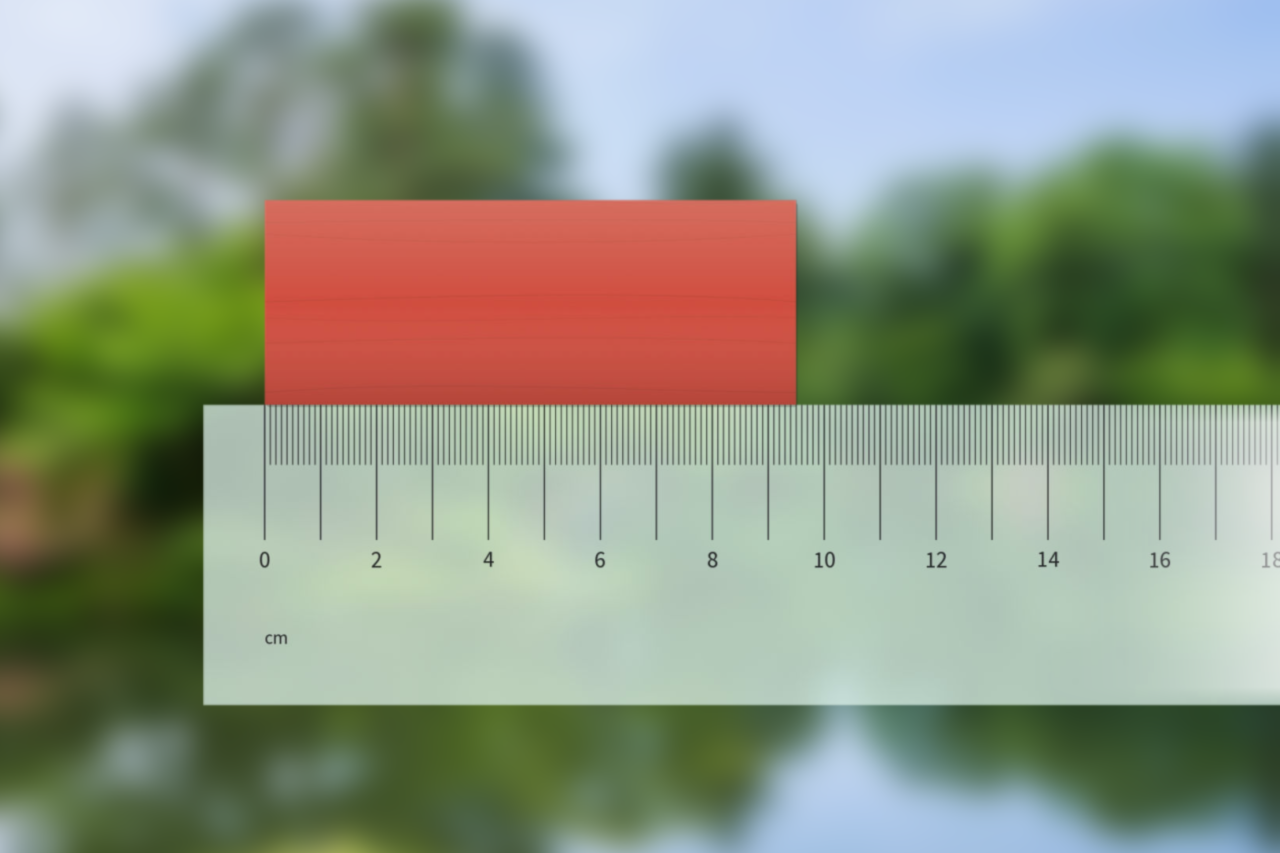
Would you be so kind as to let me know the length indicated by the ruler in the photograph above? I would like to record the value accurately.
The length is 9.5 cm
